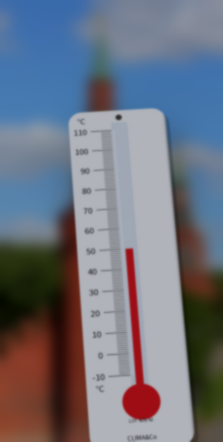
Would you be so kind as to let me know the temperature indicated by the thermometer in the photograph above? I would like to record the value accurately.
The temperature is 50 °C
